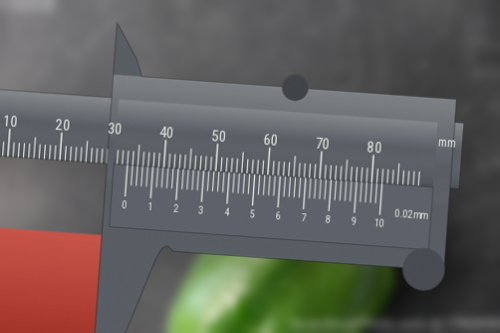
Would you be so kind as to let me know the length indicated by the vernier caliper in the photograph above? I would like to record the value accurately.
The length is 33.0 mm
